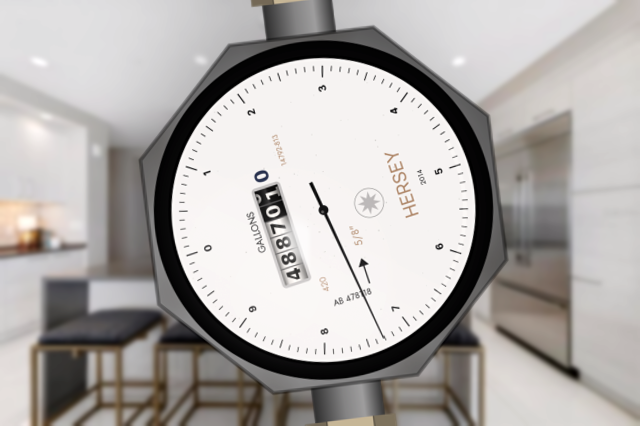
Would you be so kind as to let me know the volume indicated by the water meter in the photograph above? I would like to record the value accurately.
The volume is 4887007.3 gal
